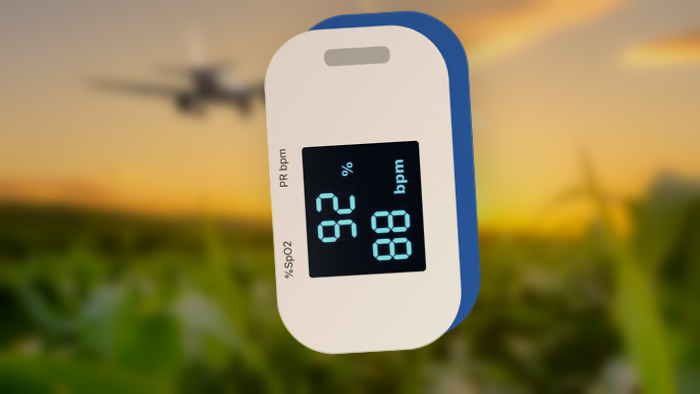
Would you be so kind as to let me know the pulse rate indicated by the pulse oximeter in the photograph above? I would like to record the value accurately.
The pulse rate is 88 bpm
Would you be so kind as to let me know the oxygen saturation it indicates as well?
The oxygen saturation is 92 %
